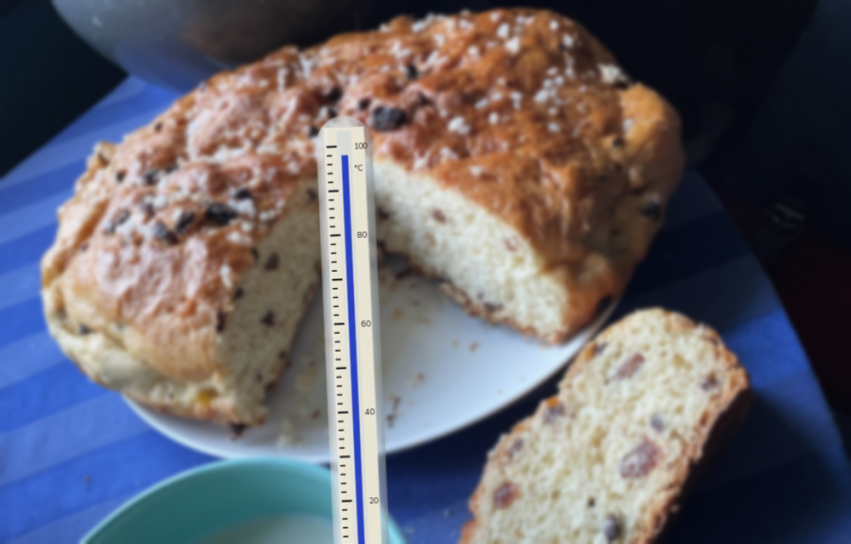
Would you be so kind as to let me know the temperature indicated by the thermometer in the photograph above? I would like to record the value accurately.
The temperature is 98 °C
